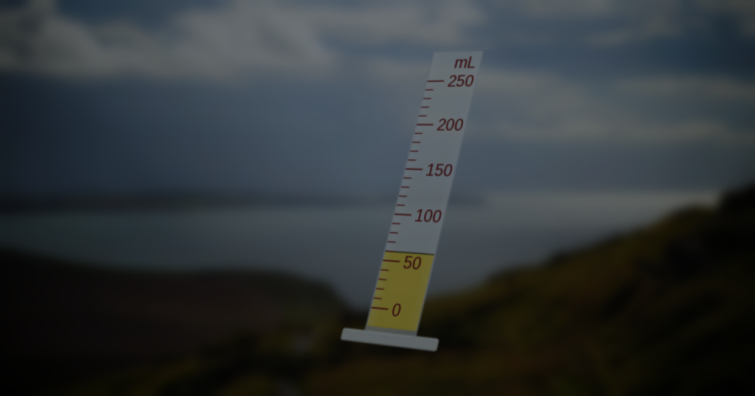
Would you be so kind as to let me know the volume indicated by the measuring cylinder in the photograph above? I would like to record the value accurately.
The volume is 60 mL
